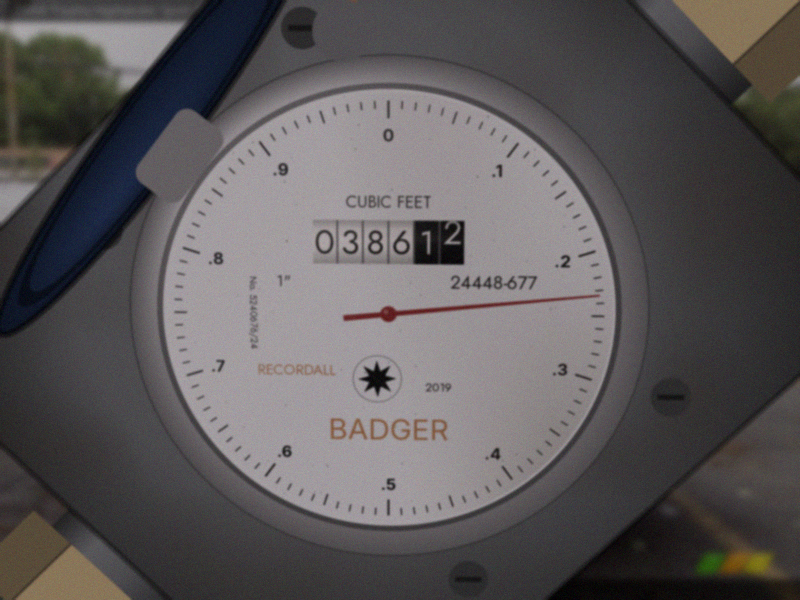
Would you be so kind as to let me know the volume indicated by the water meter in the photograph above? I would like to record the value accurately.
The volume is 38612.23 ft³
